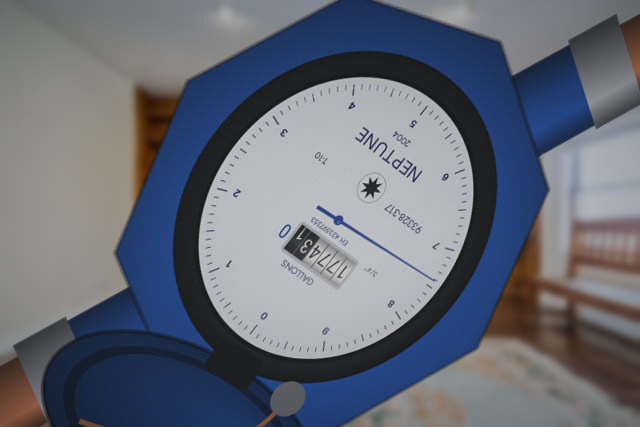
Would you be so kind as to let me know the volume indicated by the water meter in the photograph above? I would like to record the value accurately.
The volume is 1774307.4 gal
